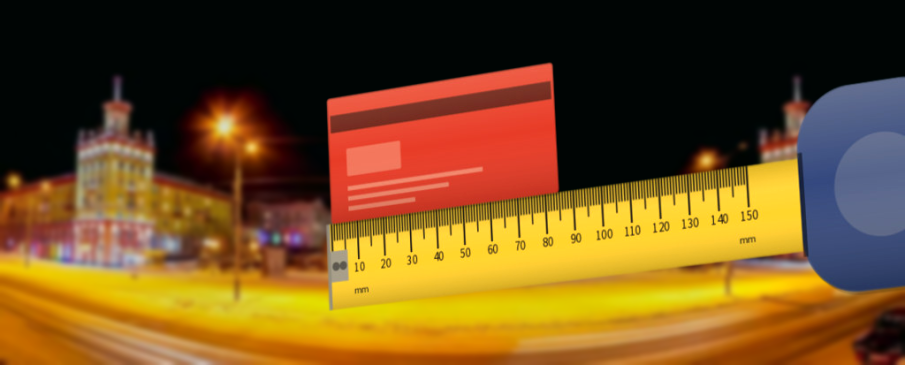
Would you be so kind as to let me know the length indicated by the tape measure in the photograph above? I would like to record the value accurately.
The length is 85 mm
